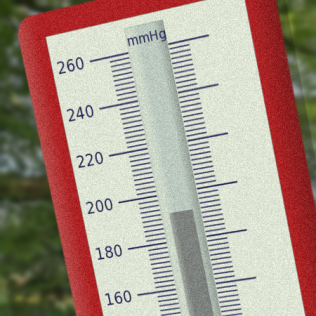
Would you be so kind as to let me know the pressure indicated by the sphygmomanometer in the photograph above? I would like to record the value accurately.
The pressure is 192 mmHg
